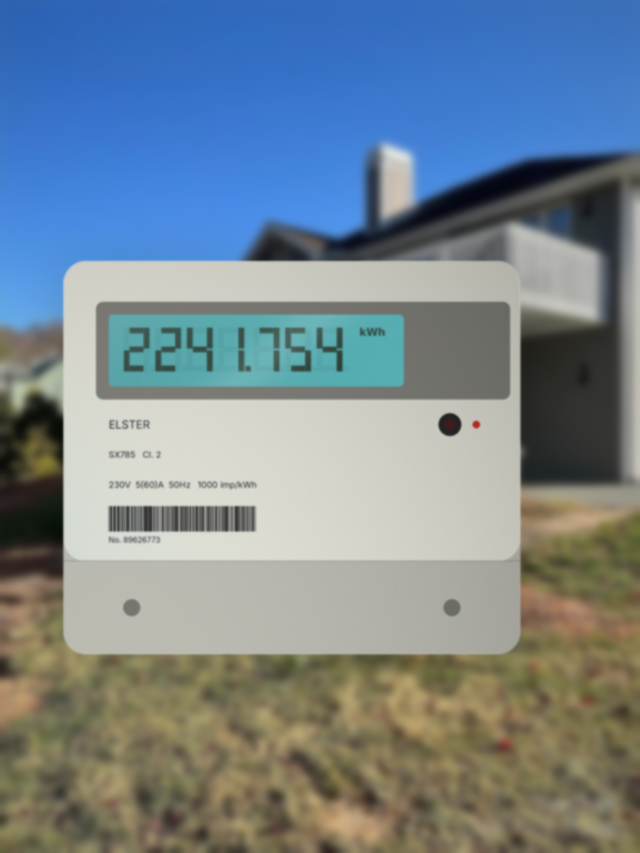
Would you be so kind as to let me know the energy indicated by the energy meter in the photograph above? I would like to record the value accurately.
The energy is 2241.754 kWh
